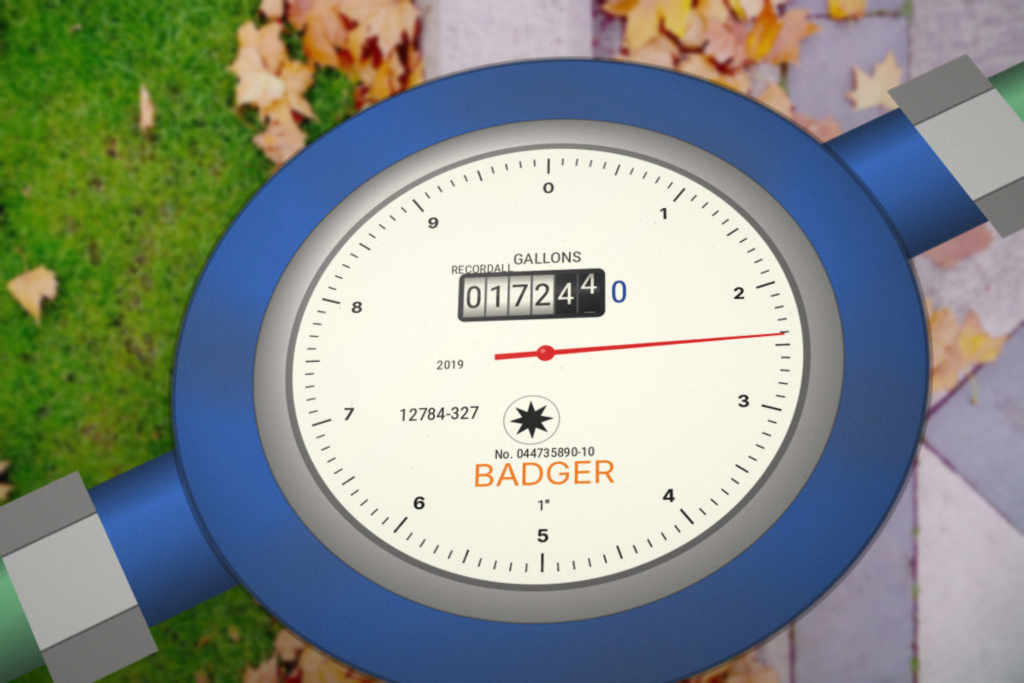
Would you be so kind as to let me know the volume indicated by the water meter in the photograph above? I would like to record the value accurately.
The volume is 172442.4 gal
